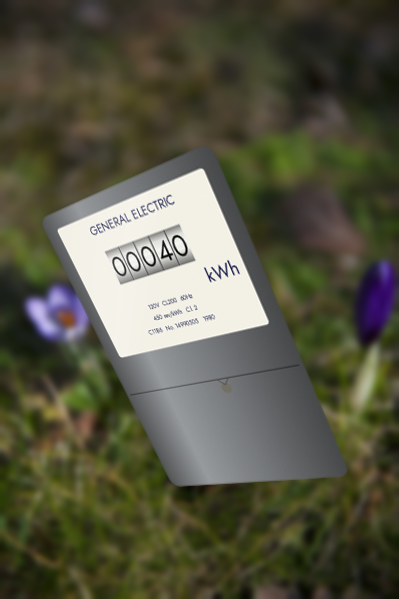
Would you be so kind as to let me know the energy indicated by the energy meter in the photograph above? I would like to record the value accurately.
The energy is 40 kWh
